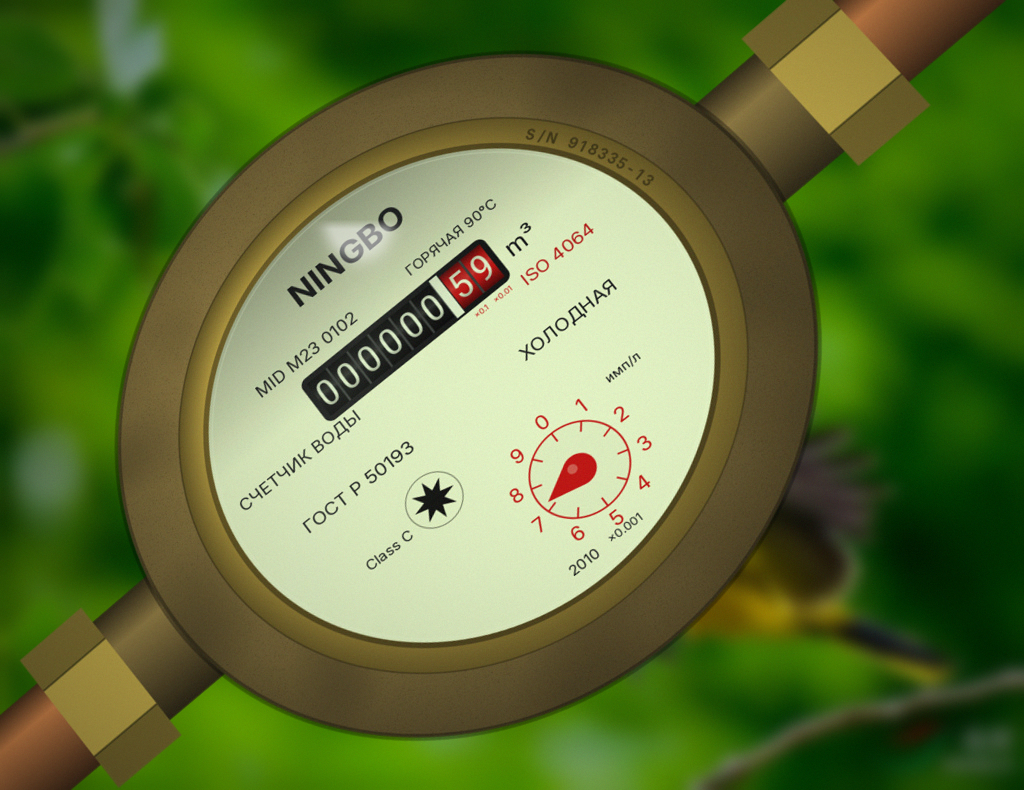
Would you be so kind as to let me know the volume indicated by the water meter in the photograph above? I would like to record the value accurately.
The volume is 0.597 m³
